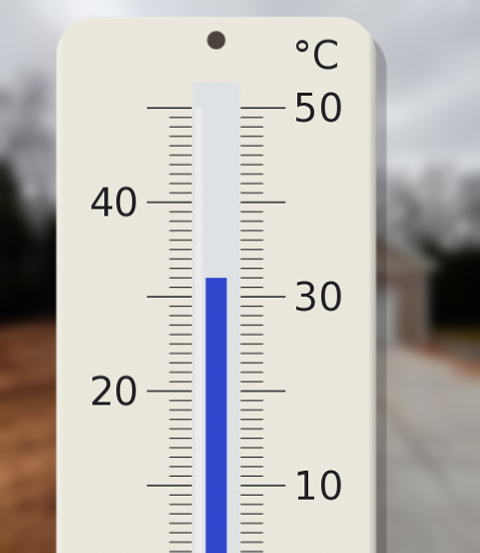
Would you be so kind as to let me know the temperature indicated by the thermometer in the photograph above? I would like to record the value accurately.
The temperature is 32 °C
